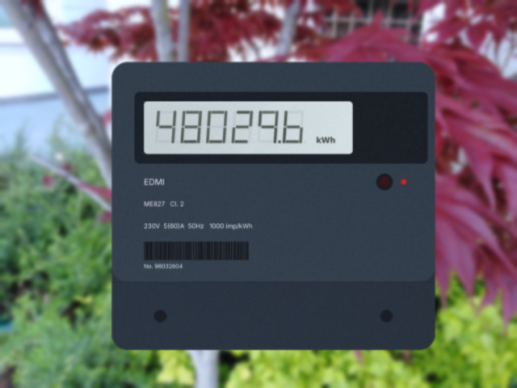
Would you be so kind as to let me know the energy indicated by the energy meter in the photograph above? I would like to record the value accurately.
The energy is 48029.6 kWh
